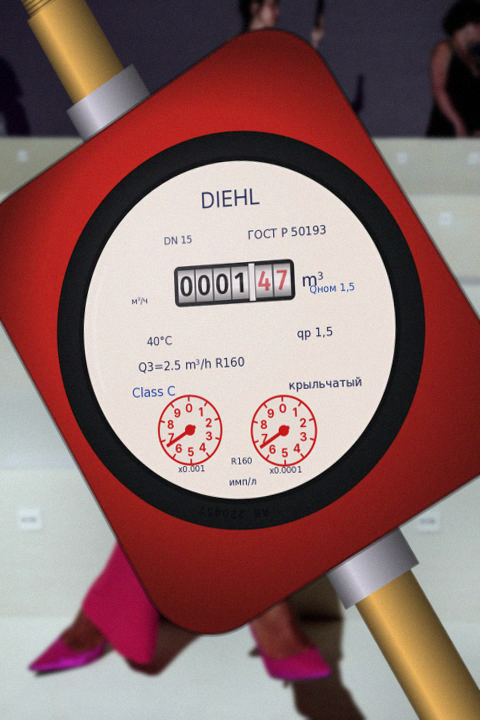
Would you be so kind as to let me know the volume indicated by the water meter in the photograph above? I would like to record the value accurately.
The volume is 1.4766 m³
